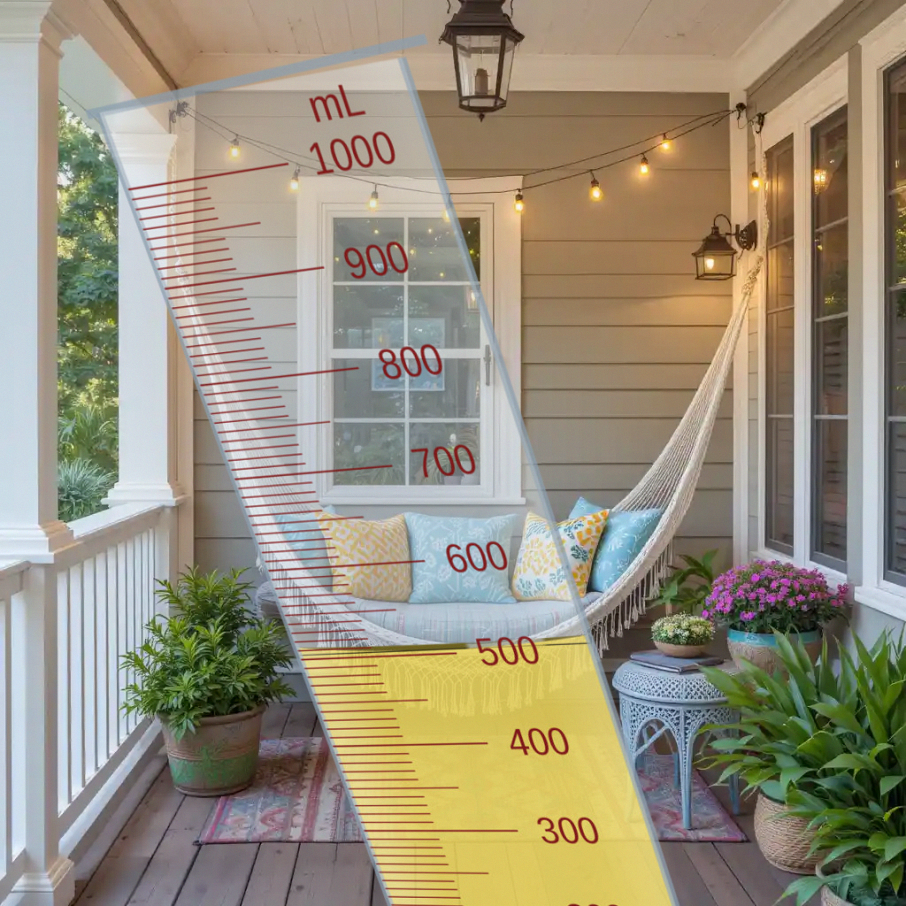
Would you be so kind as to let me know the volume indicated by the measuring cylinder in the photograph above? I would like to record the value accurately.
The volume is 505 mL
